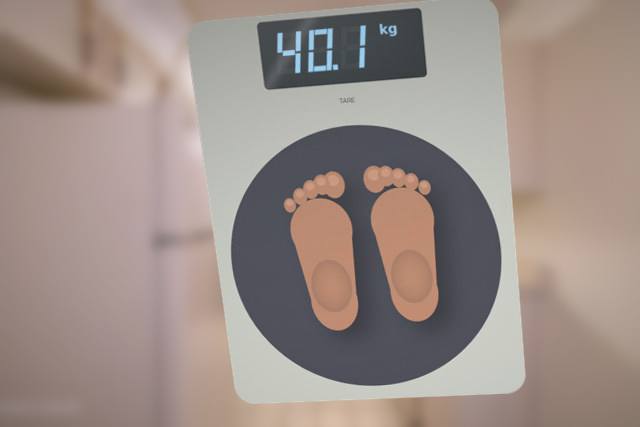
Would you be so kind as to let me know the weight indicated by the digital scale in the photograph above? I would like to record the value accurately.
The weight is 40.1 kg
